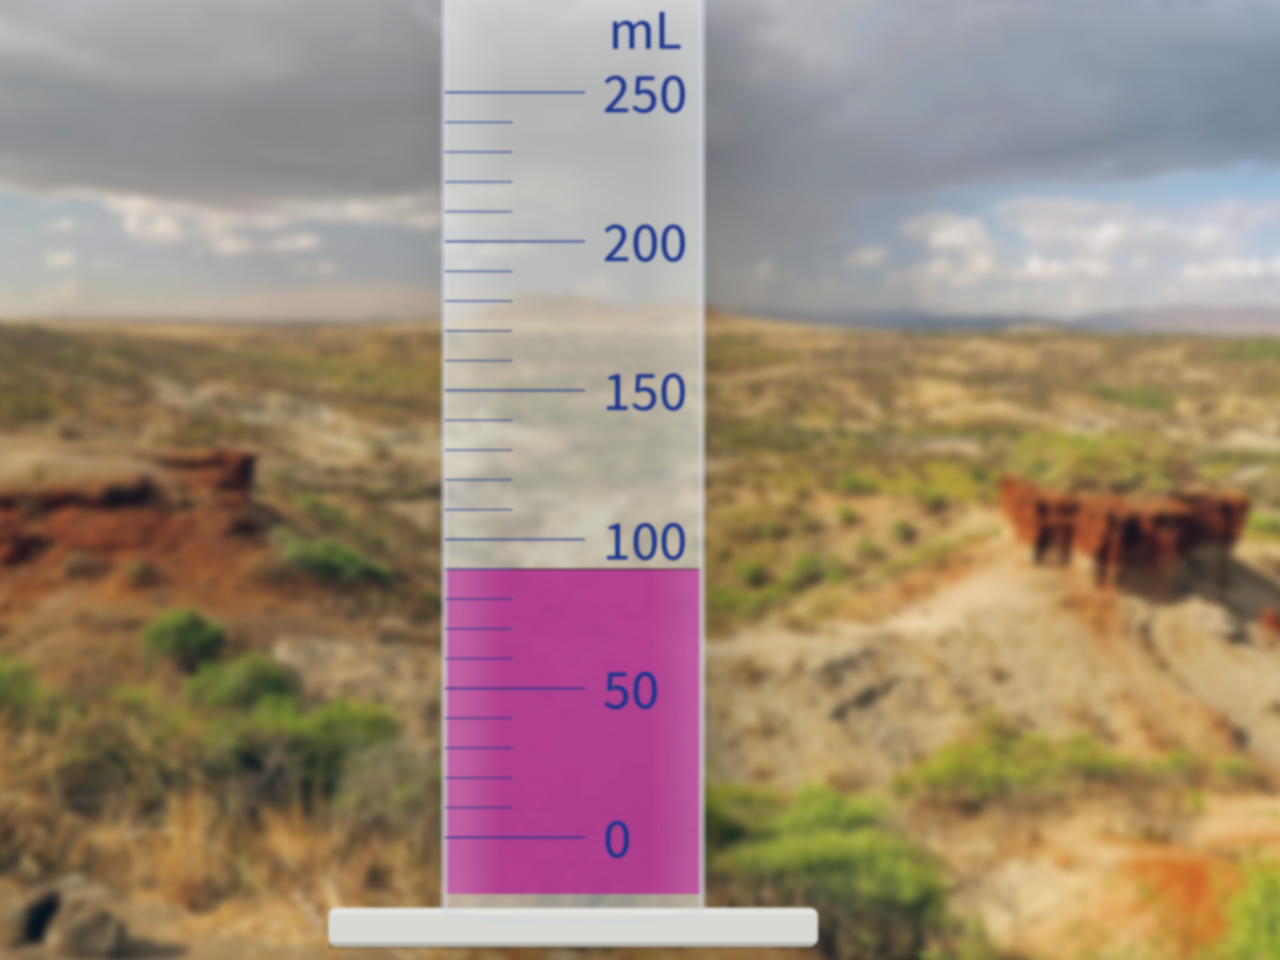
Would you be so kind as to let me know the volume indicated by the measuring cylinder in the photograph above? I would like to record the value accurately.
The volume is 90 mL
